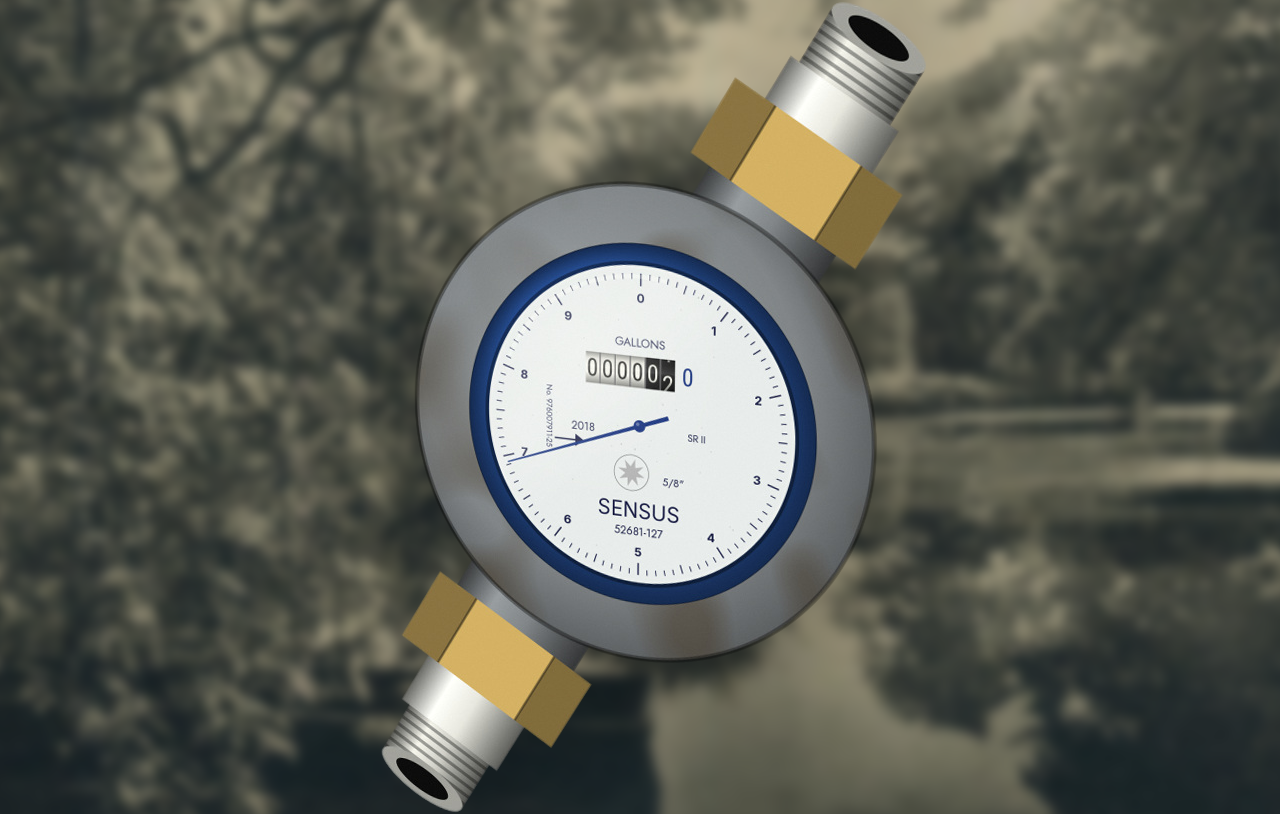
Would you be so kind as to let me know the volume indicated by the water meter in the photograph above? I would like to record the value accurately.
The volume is 16.9 gal
